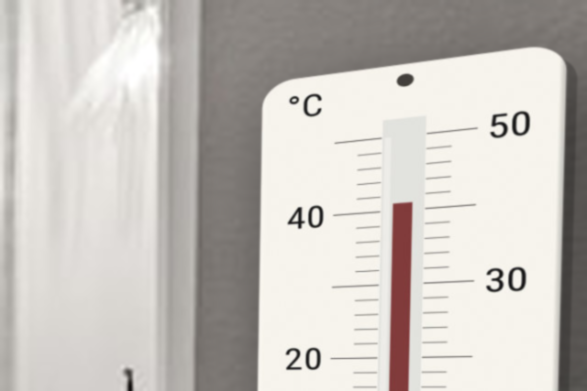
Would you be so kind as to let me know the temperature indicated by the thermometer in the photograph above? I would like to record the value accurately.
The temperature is 41 °C
